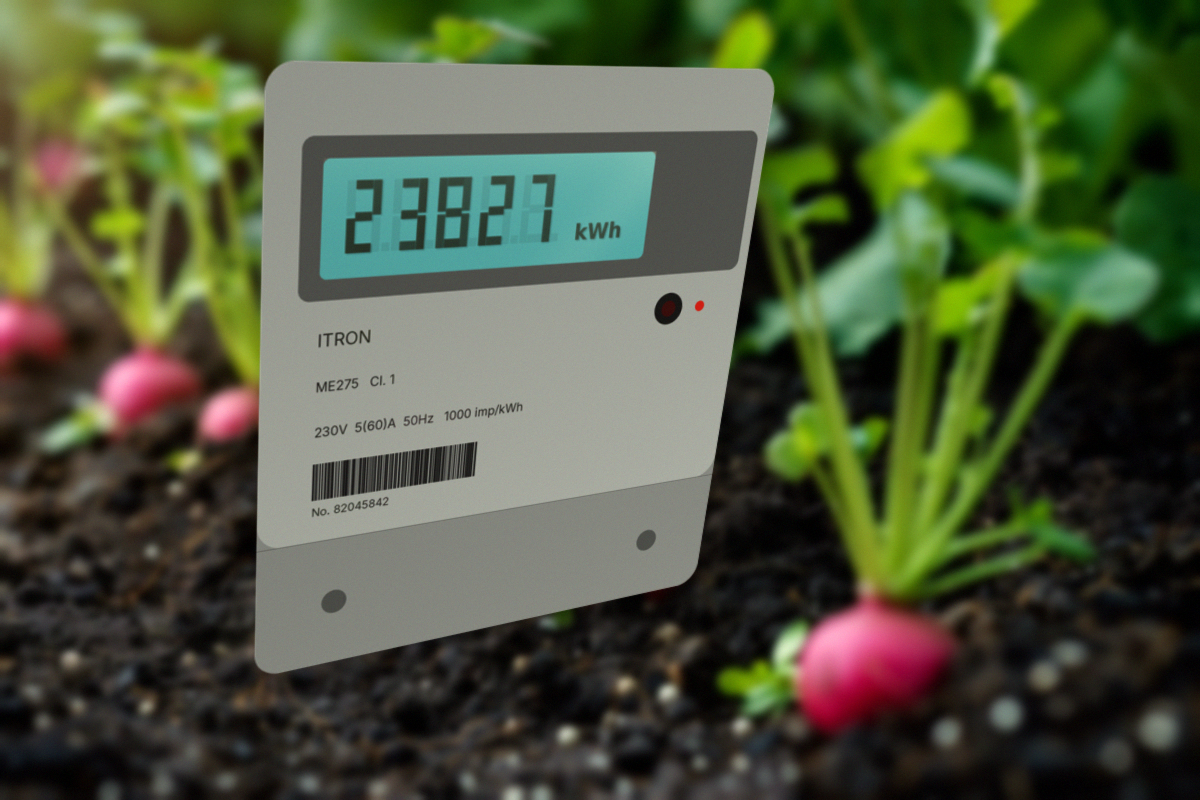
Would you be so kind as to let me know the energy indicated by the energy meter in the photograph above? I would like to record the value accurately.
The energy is 23827 kWh
